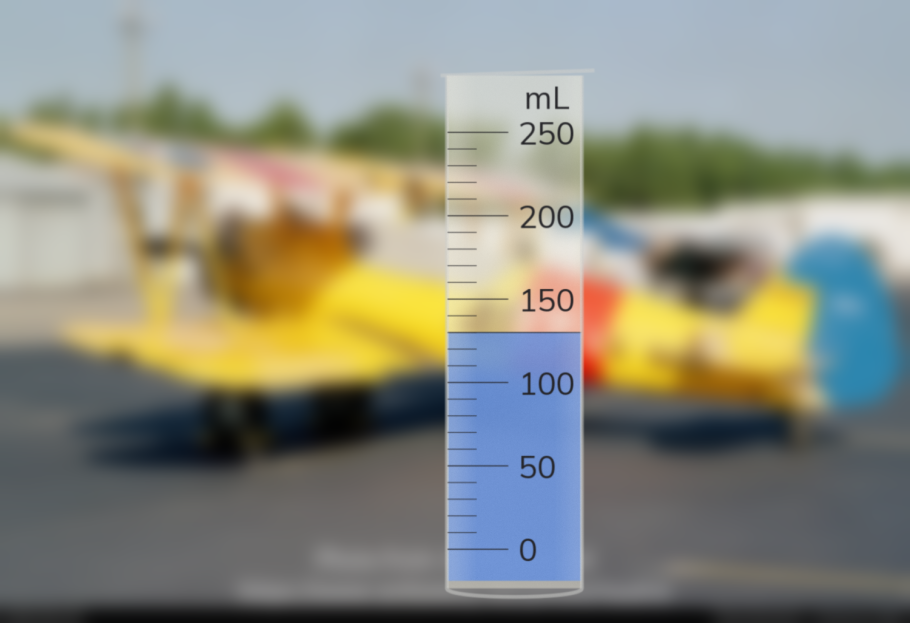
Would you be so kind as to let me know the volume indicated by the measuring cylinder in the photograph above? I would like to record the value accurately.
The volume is 130 mL
